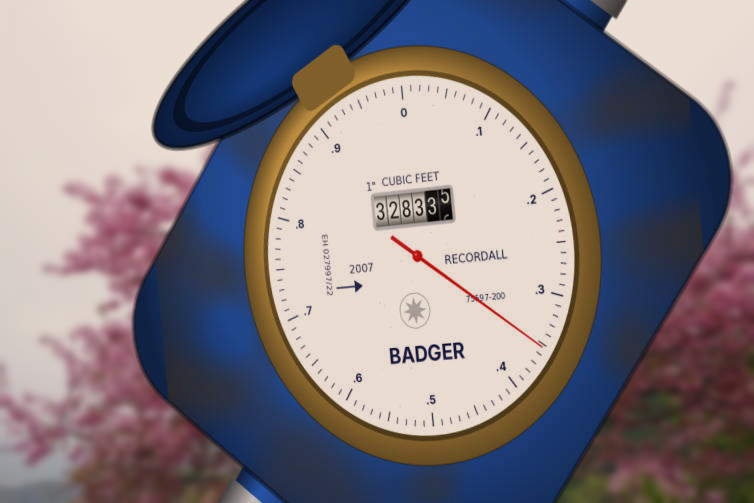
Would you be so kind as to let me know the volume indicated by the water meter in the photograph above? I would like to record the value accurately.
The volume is 328335.35 ft³
